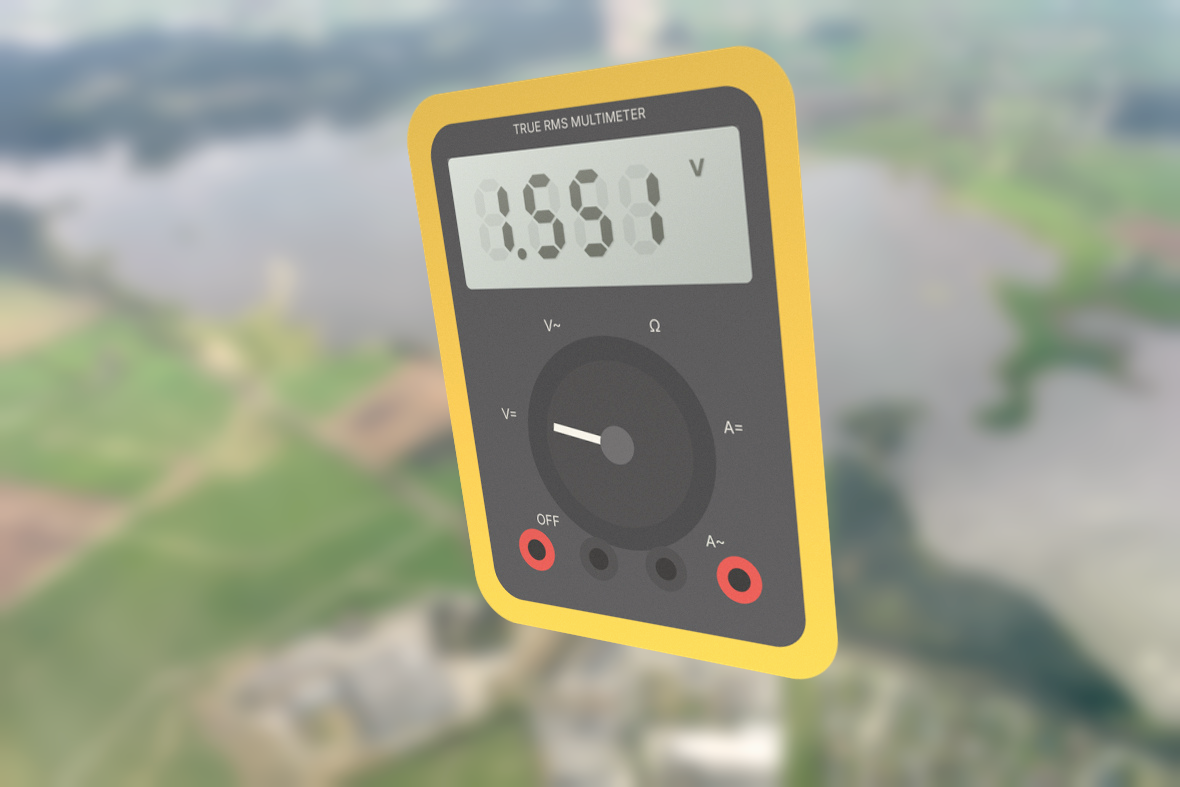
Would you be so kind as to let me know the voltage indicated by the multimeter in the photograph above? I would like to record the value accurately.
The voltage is 1.551 V
